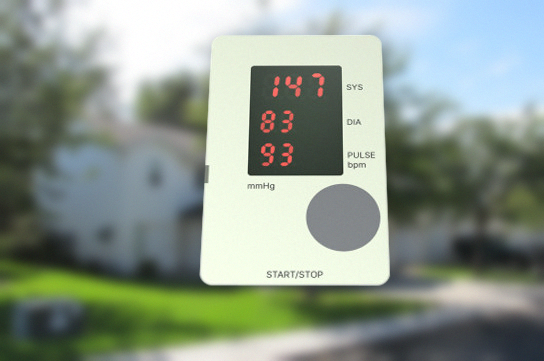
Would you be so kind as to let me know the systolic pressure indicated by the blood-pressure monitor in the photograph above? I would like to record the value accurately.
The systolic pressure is 147 mmHg
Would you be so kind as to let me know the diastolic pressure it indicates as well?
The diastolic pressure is 83 mmHg
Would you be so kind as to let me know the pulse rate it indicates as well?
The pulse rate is 93 bpm
